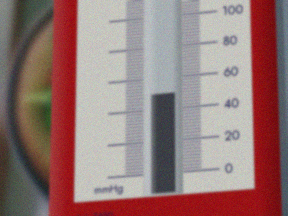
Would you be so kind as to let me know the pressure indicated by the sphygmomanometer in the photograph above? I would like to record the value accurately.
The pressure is 50 mmHg
